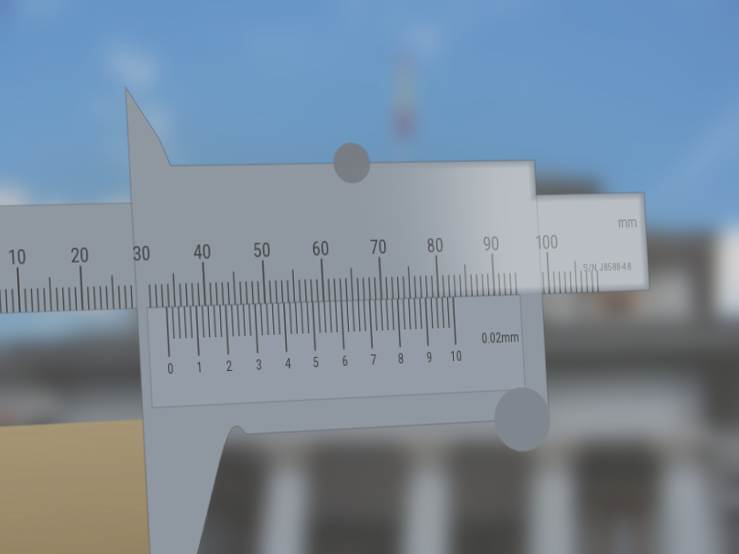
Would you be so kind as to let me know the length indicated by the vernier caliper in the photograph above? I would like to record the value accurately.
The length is 33.6 mm
